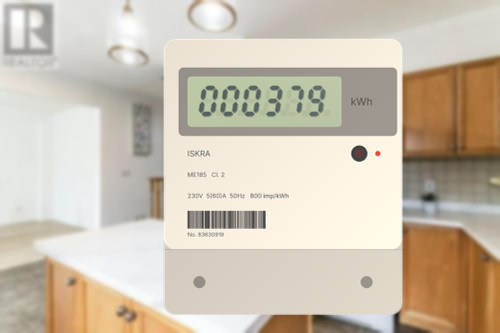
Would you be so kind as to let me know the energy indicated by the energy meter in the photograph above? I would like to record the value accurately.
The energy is 379 kWh
